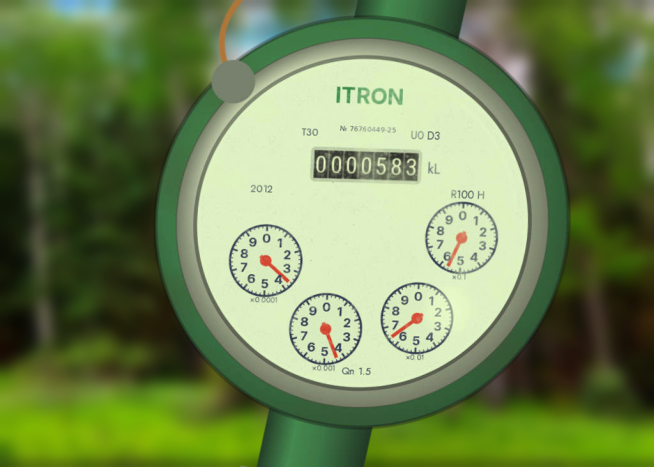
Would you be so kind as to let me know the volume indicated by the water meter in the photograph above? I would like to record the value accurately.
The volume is 583.5643 kL
